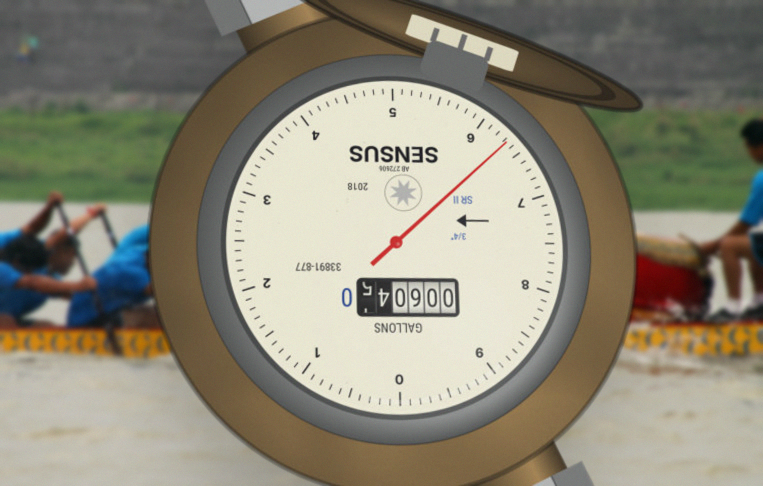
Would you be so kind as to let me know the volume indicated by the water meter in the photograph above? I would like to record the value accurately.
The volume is 60446.3 gal
